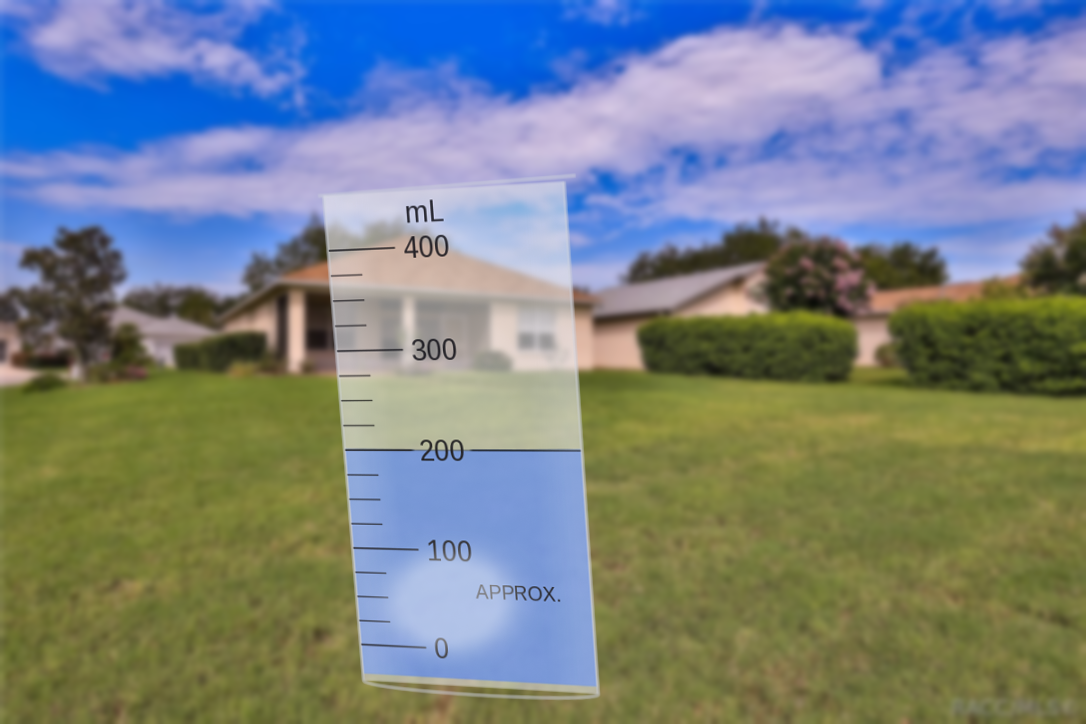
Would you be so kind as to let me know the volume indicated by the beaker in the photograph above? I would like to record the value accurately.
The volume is 200 mL
